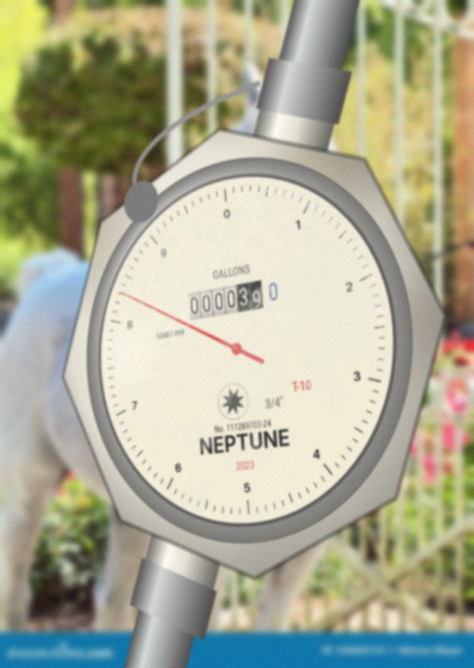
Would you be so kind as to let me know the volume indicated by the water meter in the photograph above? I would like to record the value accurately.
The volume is 388.3 gal
